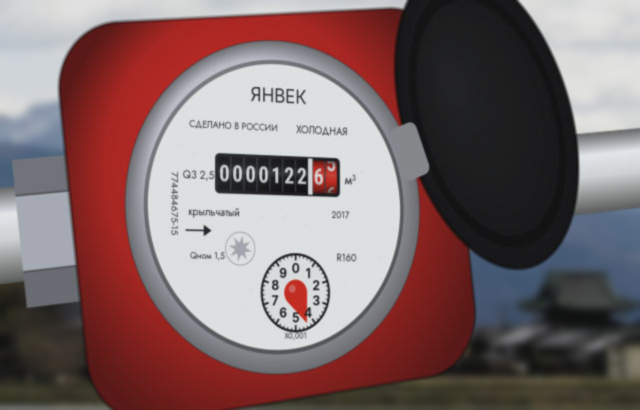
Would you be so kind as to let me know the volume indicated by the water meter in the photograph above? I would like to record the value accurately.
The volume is 122.654 m³
